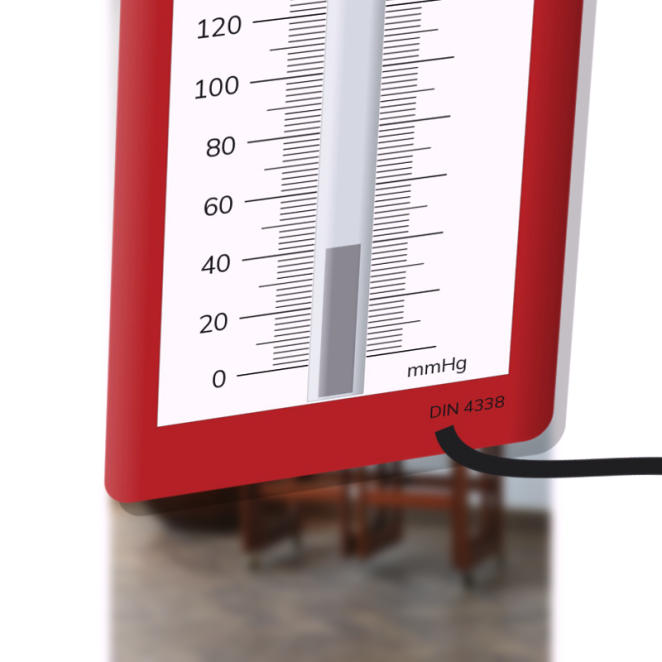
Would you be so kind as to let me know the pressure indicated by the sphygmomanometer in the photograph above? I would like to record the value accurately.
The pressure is 40 mmHg
